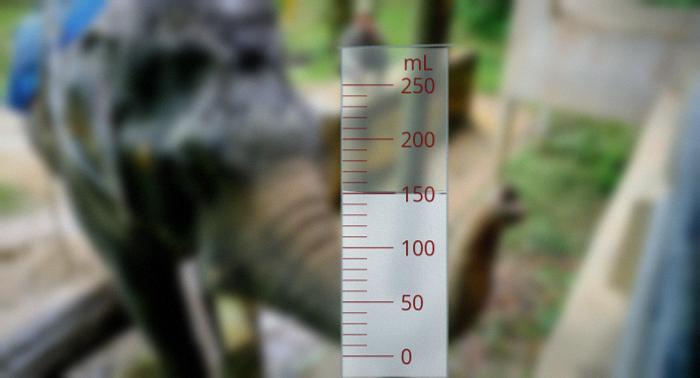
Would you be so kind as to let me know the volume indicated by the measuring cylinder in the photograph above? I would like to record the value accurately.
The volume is 150 mL
